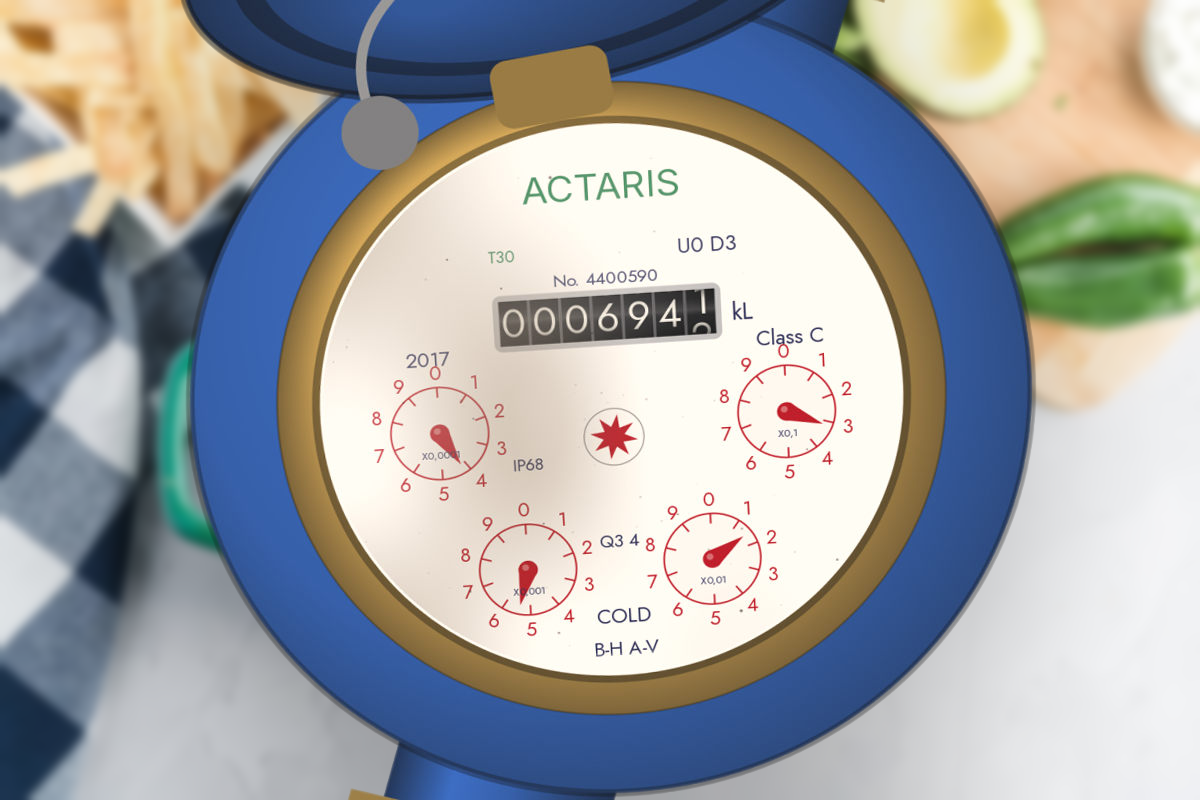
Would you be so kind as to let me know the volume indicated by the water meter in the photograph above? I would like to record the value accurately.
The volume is 6941.3154 kL
